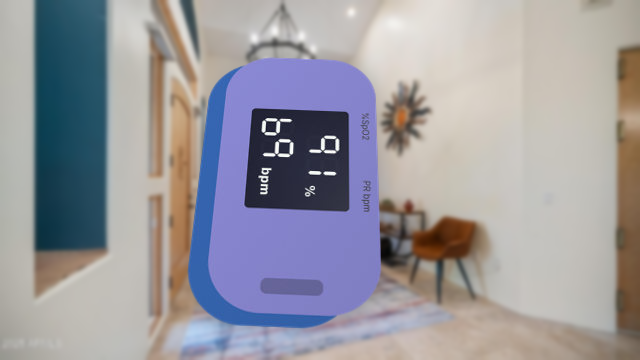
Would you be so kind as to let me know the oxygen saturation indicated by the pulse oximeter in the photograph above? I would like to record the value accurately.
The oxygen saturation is 91 %
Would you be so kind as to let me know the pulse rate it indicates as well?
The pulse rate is 69 bpm
